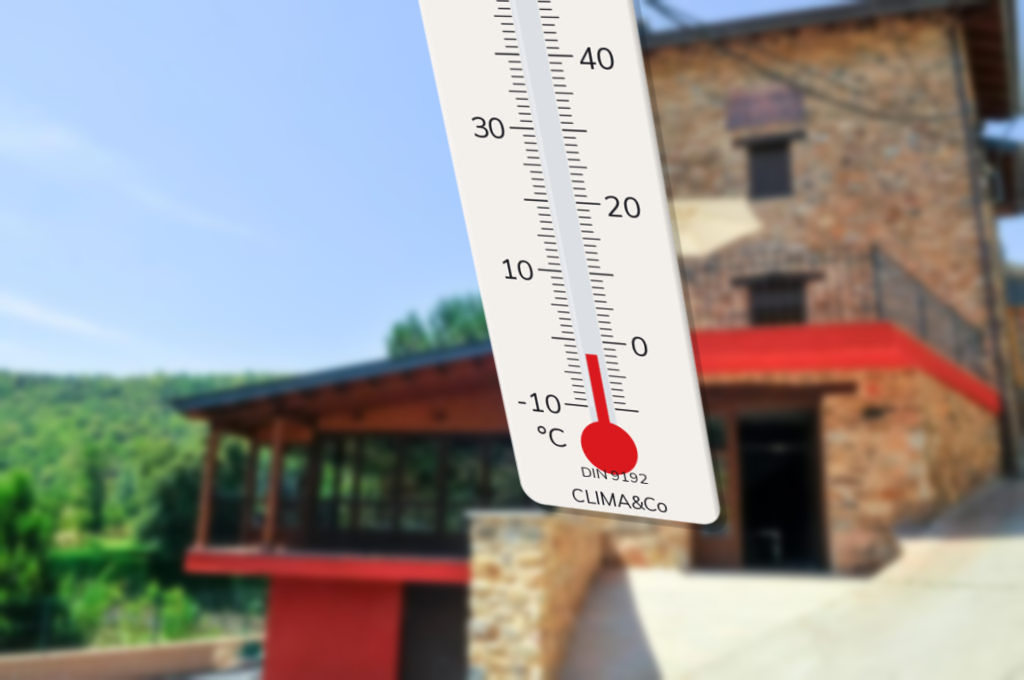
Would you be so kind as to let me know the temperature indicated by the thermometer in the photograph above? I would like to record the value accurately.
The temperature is -2 °C
